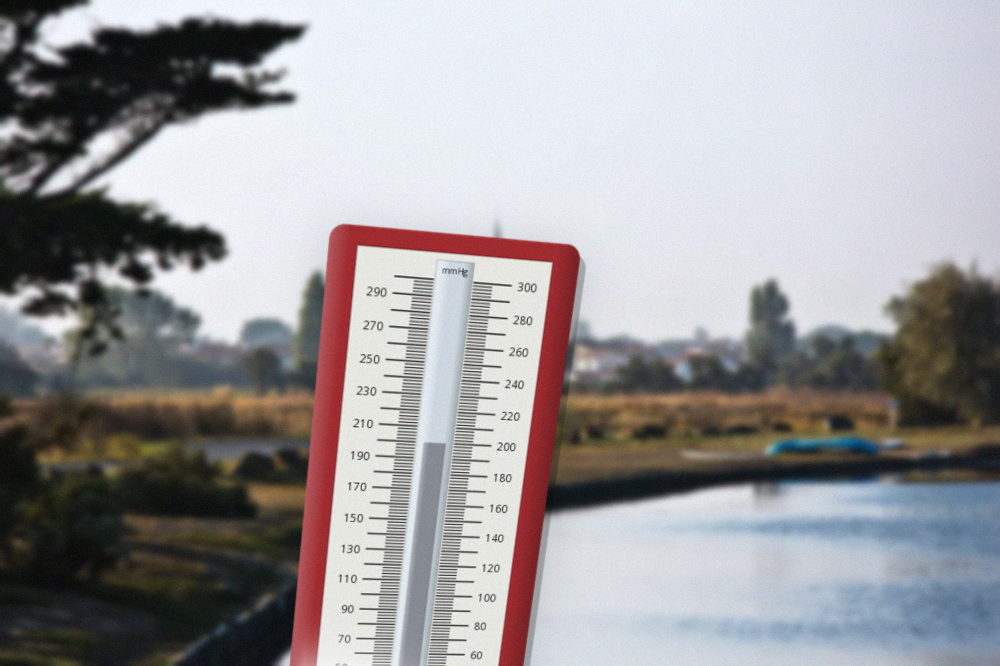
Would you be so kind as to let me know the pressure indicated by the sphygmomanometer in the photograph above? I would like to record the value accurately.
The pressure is 200 mmHg
